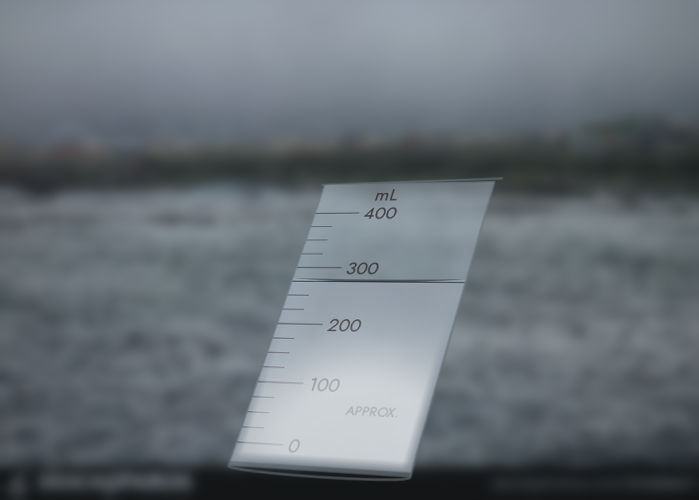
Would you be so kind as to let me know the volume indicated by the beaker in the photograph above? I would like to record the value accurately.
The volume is 275 mL
